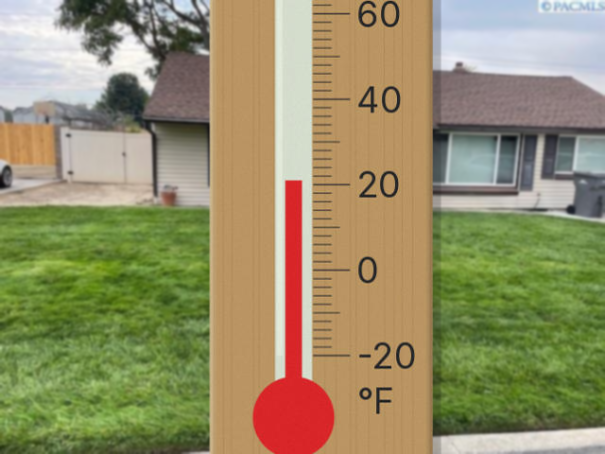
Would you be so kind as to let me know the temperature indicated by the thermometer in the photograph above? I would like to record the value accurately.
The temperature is 21 °F
